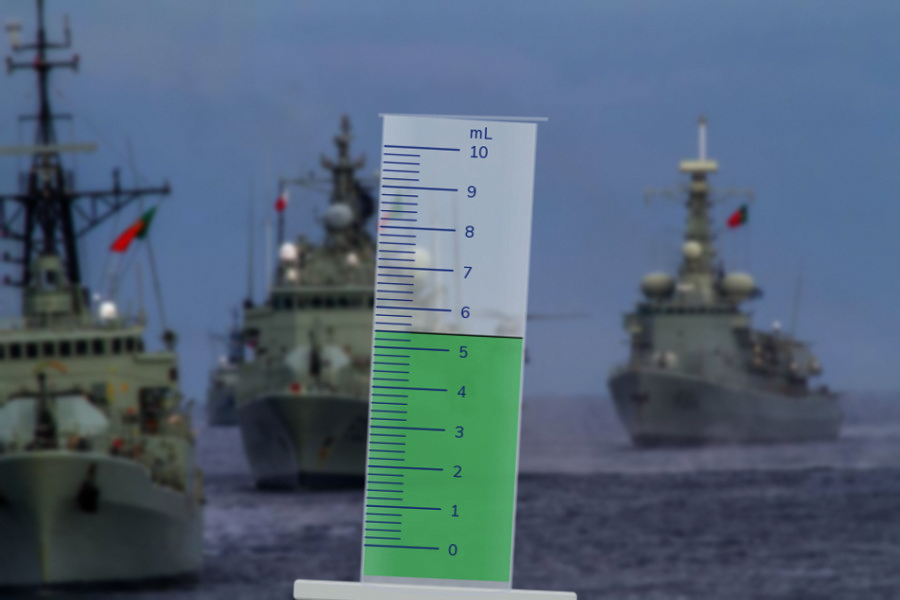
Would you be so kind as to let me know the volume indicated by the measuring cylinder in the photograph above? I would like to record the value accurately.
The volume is 5.4 mL
